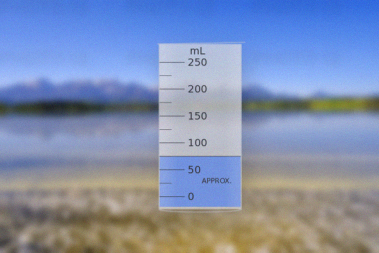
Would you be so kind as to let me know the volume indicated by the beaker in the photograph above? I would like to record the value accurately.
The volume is 75 mL
